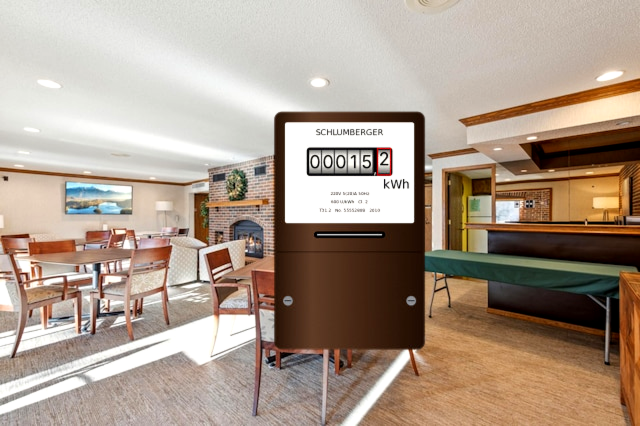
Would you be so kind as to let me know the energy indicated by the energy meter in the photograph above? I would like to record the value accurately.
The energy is 15.2 kWh
